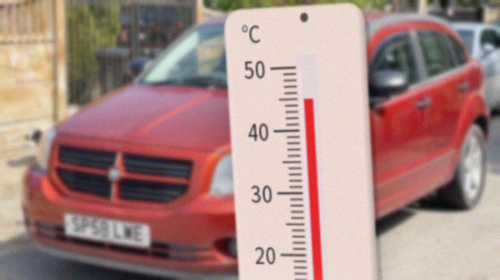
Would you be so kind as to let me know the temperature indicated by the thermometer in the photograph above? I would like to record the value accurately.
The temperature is 45 °C
